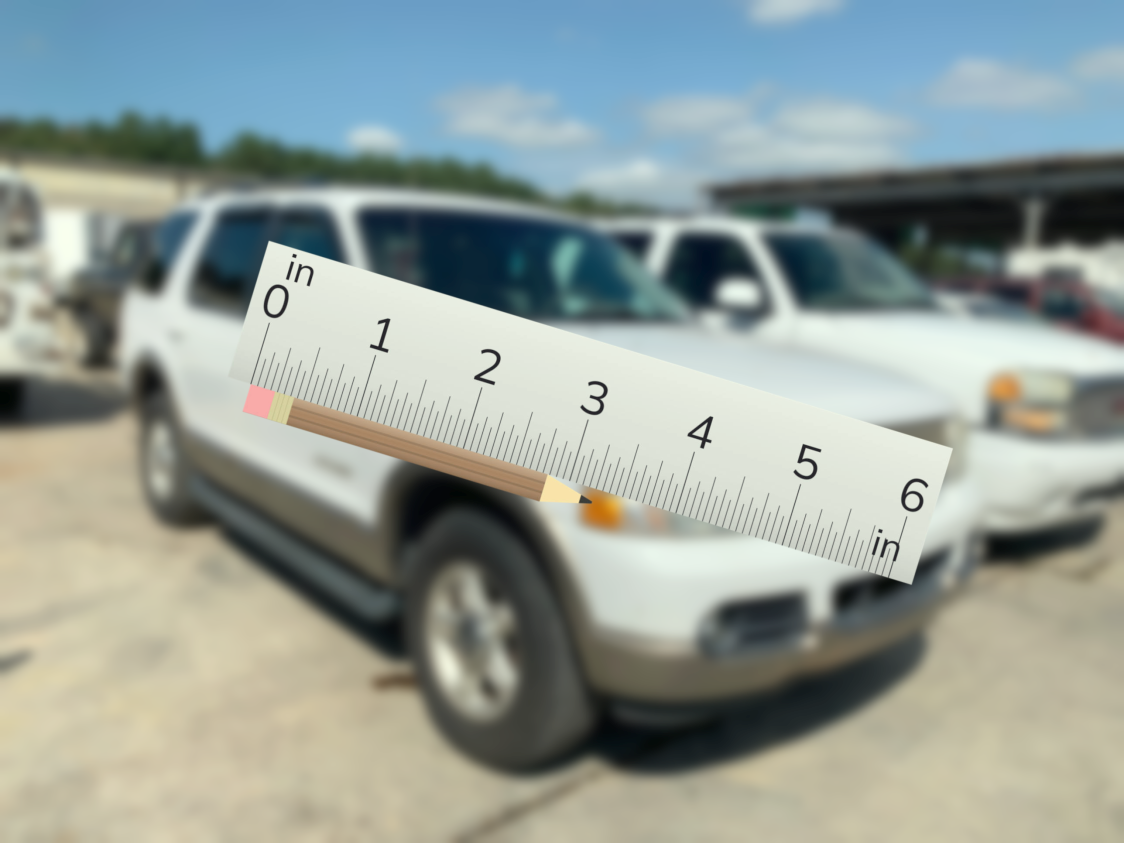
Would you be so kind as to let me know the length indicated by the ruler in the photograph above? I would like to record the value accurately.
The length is 3.25 in
